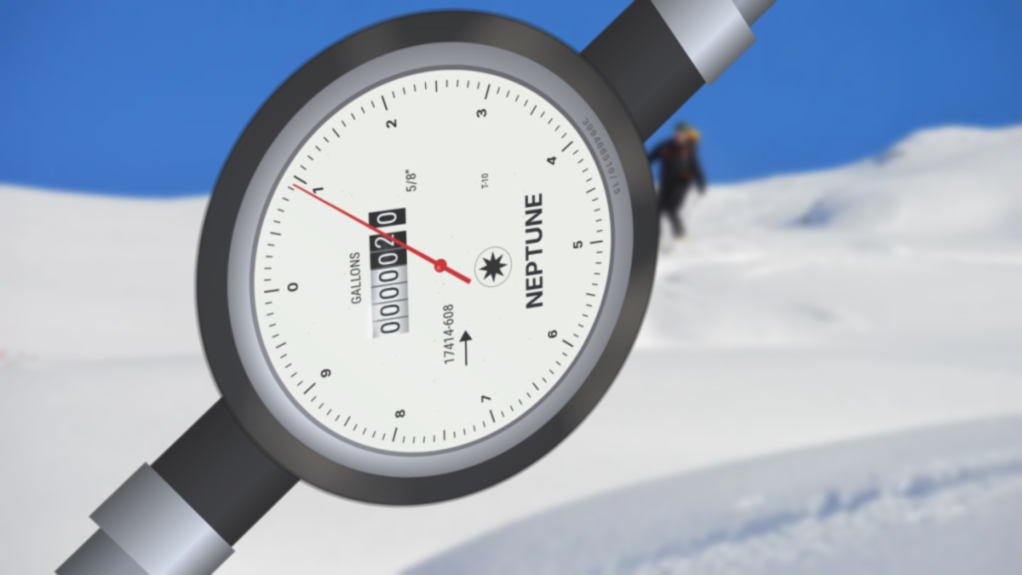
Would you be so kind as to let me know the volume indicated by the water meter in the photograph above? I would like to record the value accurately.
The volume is 20.9 gal
